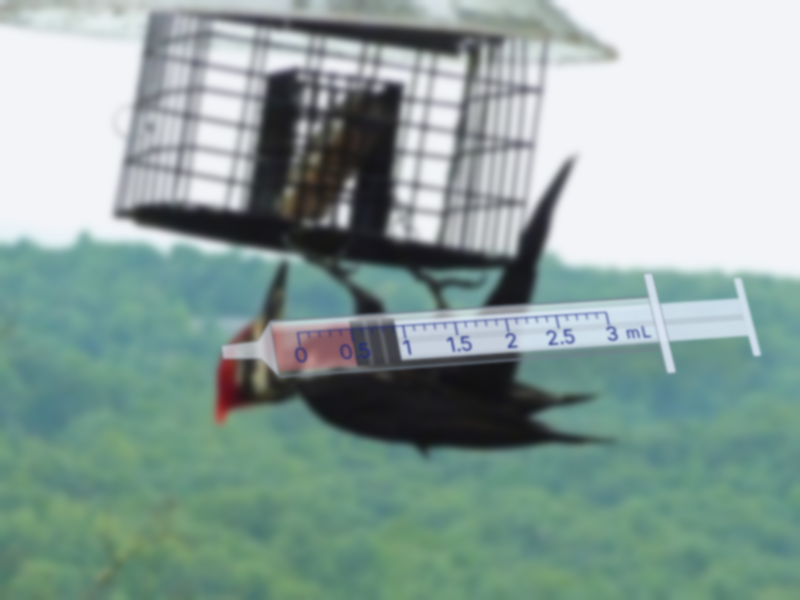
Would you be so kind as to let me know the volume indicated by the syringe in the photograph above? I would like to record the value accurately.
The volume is 0.5 mL
